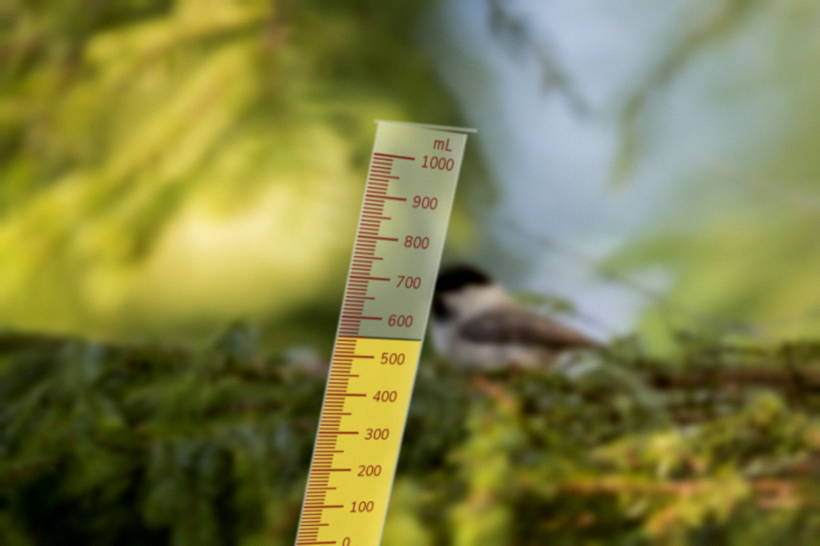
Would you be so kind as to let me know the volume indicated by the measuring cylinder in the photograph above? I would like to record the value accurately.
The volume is 550 mL
